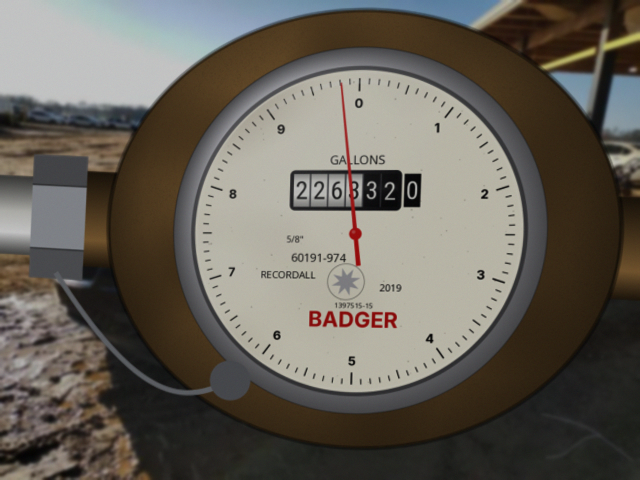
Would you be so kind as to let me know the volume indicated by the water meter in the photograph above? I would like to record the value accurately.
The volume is 2263319.8 gal
